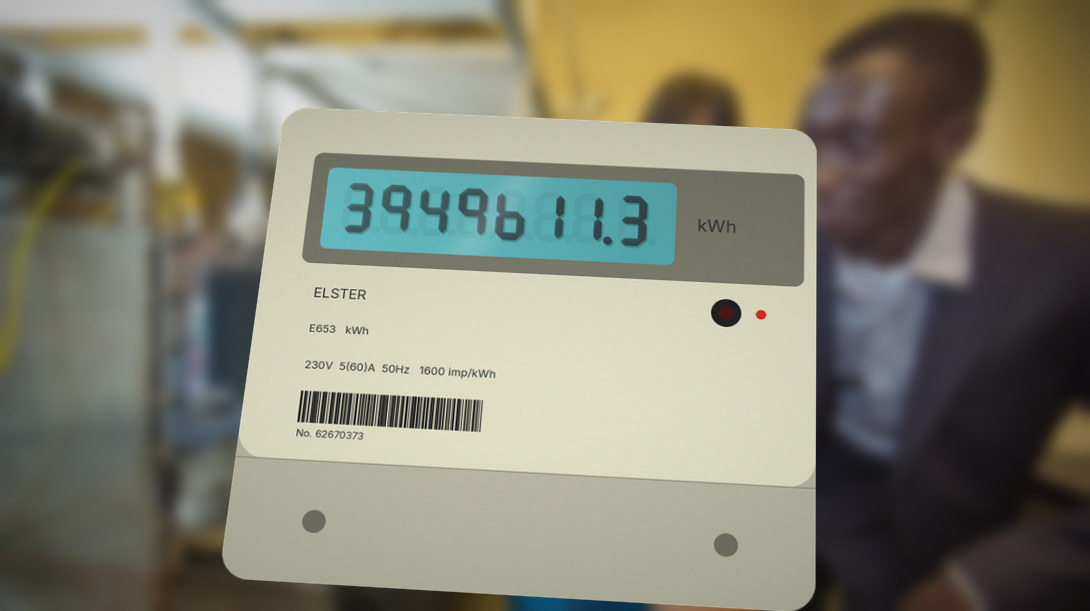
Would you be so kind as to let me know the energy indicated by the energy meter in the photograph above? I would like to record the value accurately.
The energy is 3949611.3 kWh
